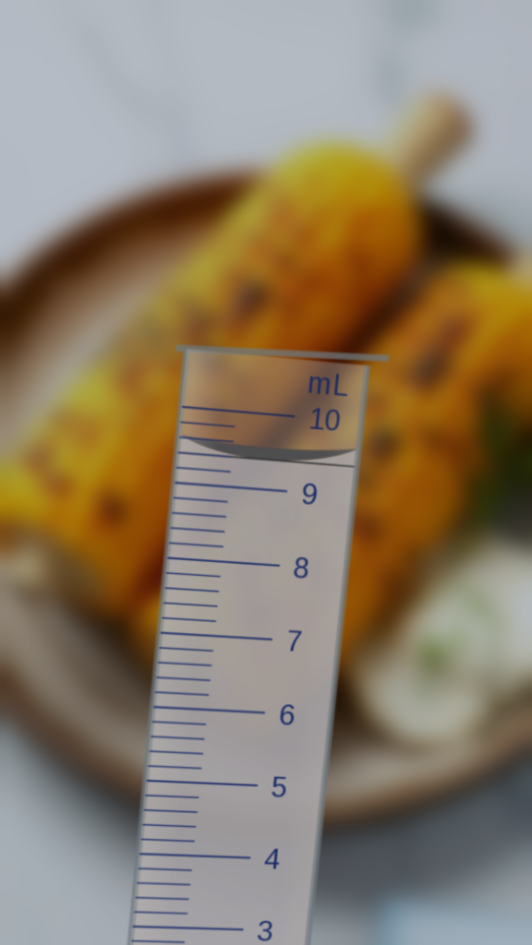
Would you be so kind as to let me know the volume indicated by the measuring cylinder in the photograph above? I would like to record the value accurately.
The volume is 9.4 mL
